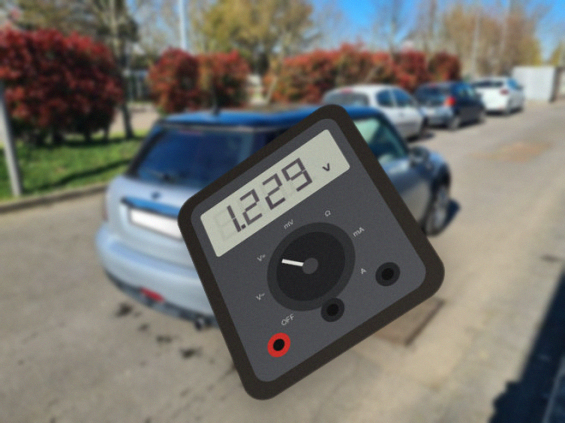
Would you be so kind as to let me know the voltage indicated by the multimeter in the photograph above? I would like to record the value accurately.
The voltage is 1.229 V
